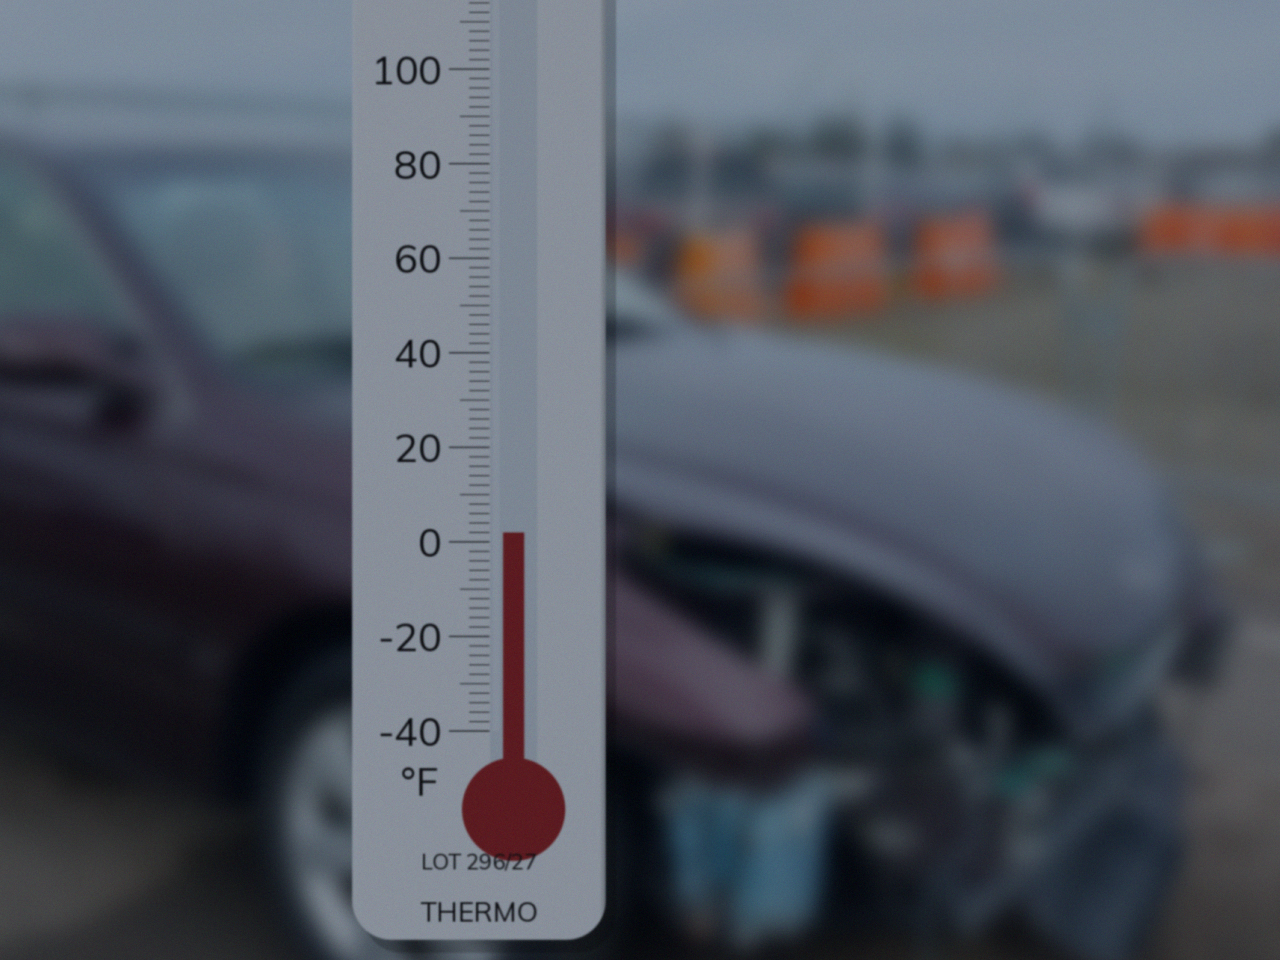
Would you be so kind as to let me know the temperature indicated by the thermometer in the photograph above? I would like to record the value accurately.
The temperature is 2 °F
